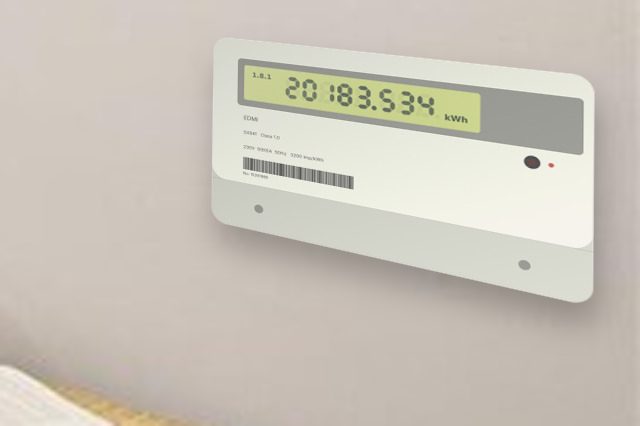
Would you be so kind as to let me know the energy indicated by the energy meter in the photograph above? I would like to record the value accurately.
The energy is 20183.534 kWh
